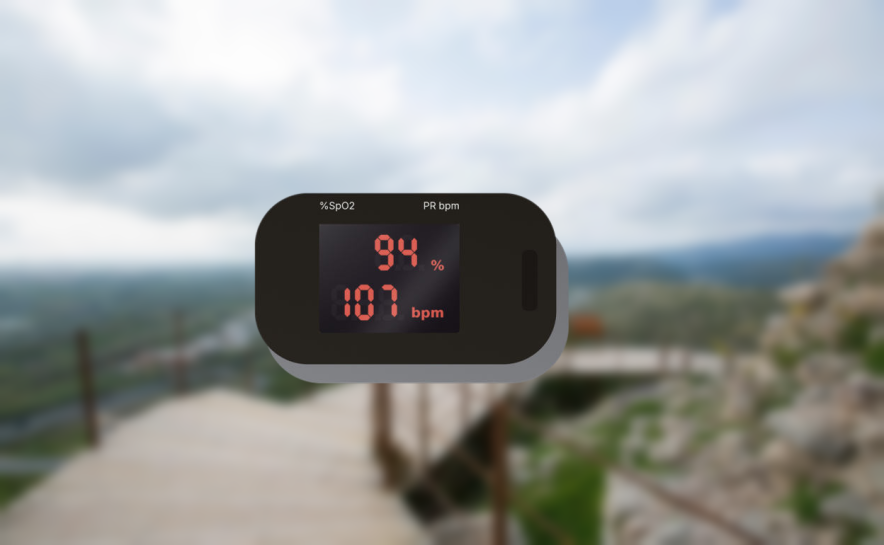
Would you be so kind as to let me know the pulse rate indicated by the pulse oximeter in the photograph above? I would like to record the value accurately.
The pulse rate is 107 bpm
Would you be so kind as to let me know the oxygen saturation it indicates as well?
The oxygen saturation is 94 %
